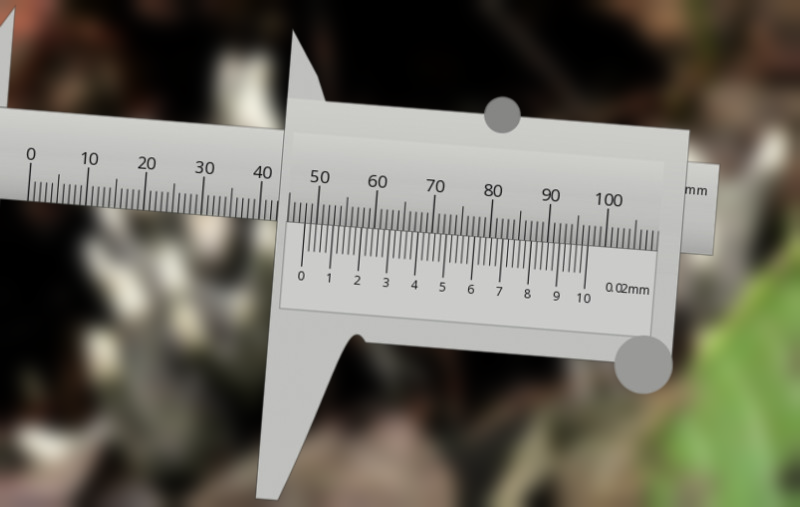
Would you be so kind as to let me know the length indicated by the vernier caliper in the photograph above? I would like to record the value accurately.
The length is 48.0 mm
